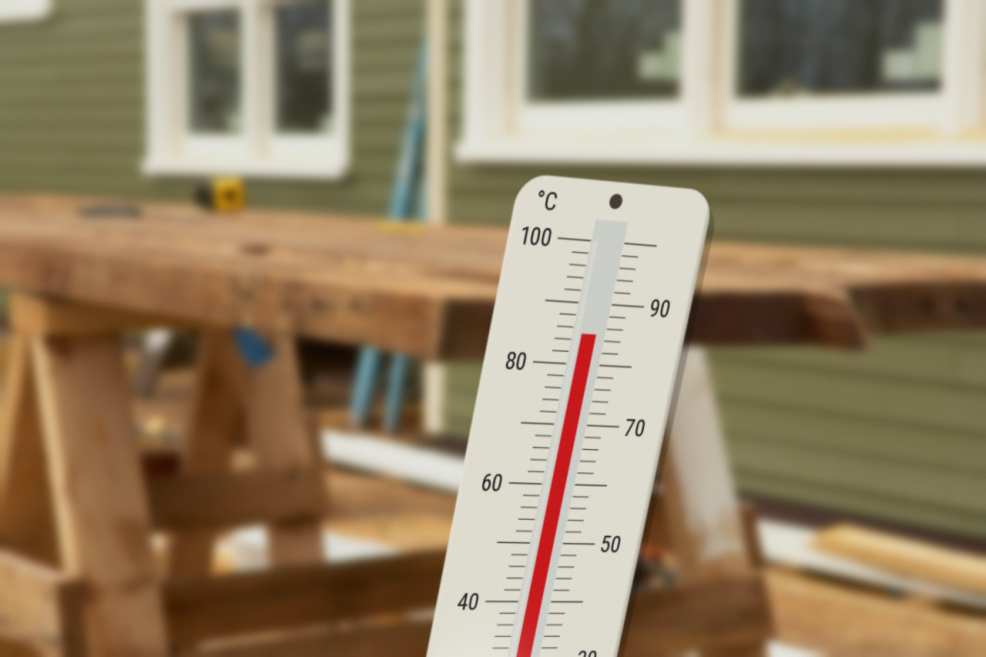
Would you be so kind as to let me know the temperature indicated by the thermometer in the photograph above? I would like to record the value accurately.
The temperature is 85 °C
